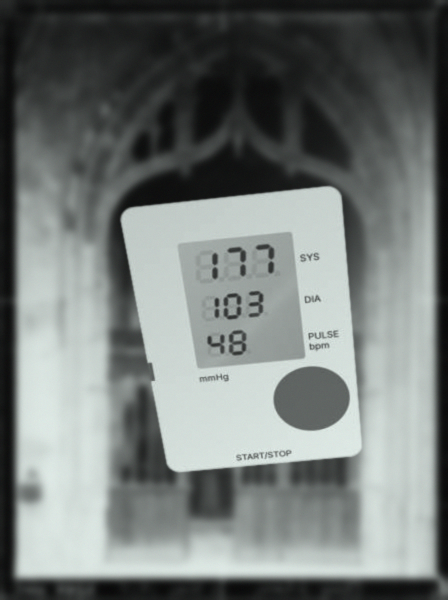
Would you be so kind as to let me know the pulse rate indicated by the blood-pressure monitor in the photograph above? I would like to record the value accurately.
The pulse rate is 48 bpm
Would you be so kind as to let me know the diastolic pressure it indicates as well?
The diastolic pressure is 103 mmHg
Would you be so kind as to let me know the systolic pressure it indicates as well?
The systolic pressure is 177 mmHg
